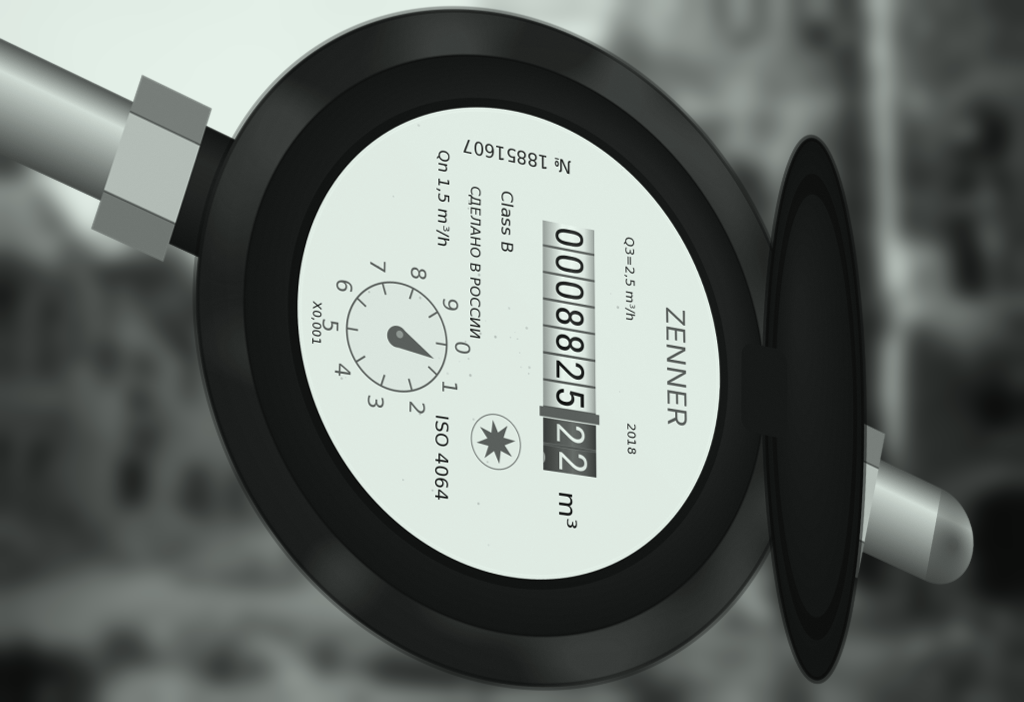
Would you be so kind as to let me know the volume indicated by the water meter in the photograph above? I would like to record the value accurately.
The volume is 8825.220 m³
